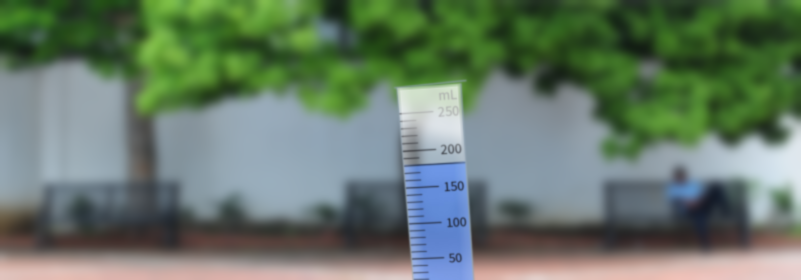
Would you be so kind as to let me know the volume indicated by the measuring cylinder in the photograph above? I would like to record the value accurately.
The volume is 180 mL
